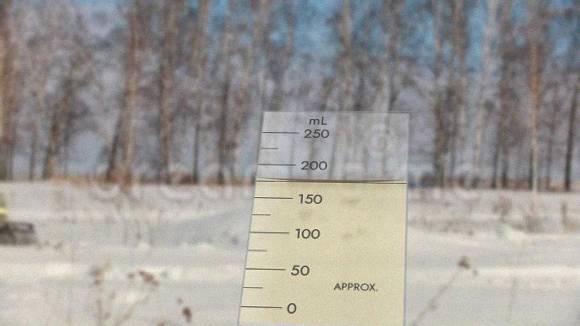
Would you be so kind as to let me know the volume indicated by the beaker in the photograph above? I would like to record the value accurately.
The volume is 175 mL
